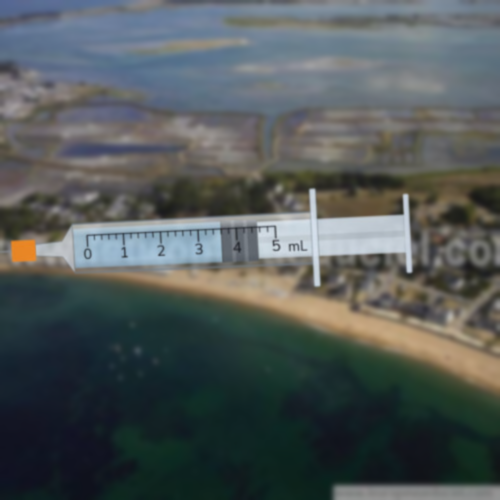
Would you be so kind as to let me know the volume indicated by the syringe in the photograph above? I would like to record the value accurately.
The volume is 3.6 mL
